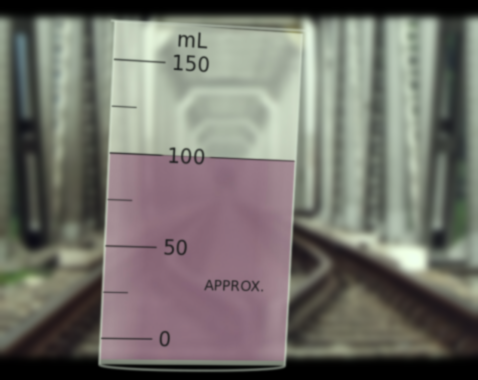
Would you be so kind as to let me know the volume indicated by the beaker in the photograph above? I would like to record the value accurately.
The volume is 100 mL
